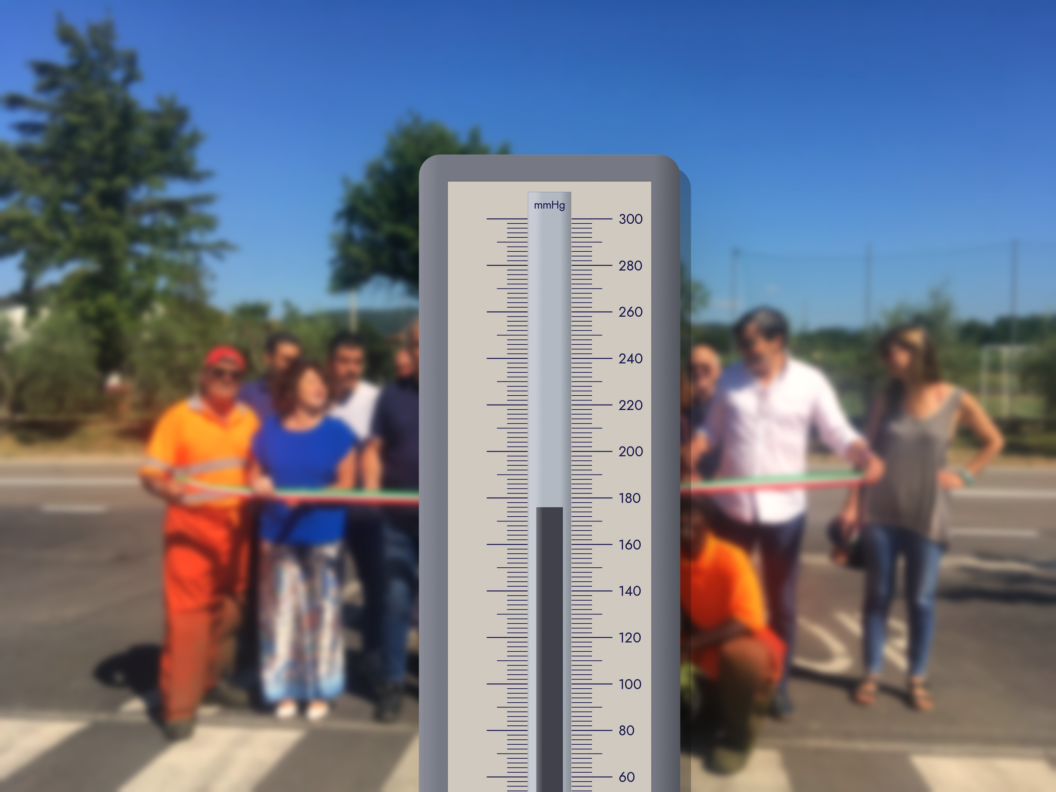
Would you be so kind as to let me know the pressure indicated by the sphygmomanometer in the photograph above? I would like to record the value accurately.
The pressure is 176 mmHg
